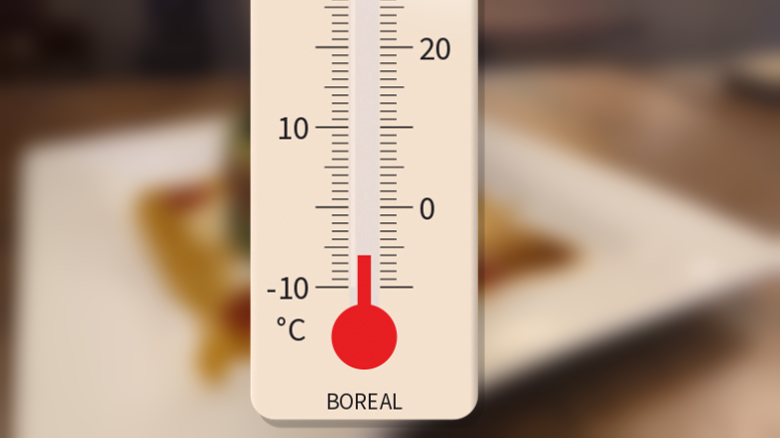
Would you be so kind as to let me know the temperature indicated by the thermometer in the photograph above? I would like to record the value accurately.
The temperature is -6 °C
